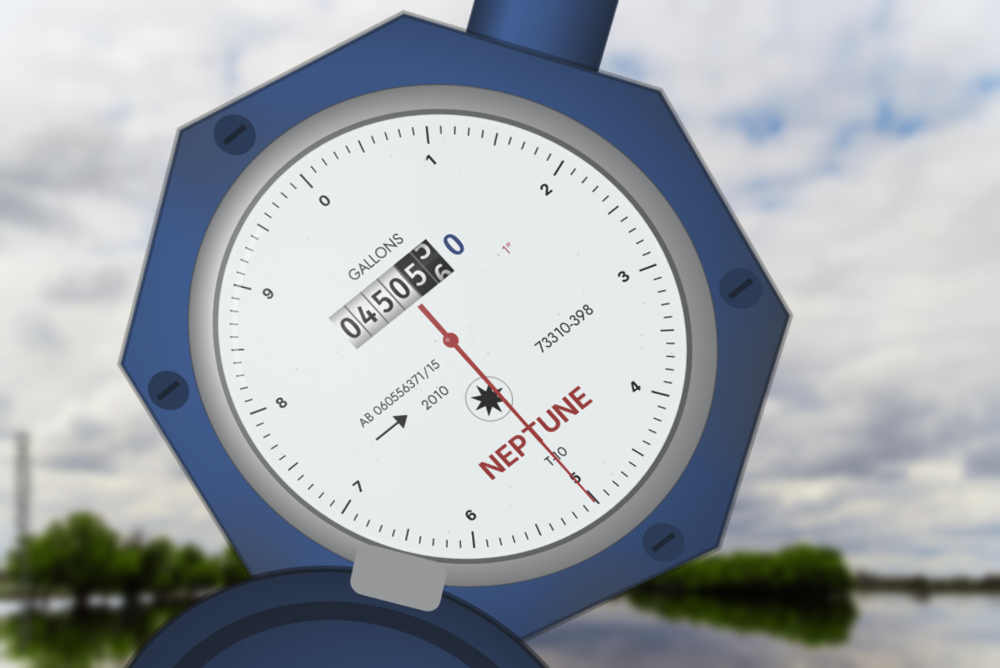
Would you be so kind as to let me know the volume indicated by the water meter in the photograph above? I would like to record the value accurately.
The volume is 450555.0 gal
